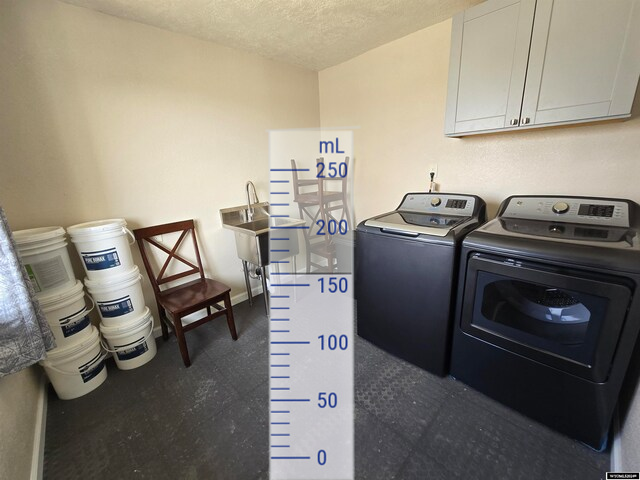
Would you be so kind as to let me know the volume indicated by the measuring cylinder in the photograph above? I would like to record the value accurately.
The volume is 160 mL
